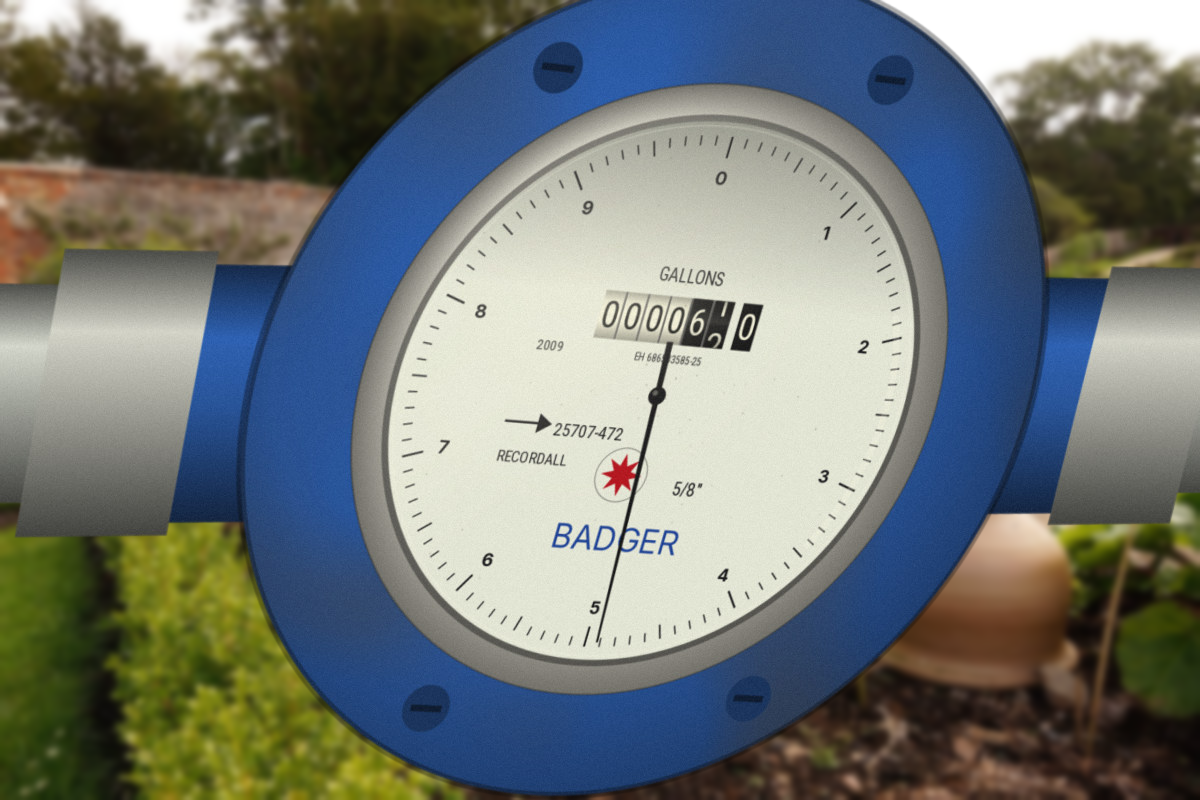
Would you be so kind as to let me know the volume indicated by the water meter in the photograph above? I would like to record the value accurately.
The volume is 614.9 gal
